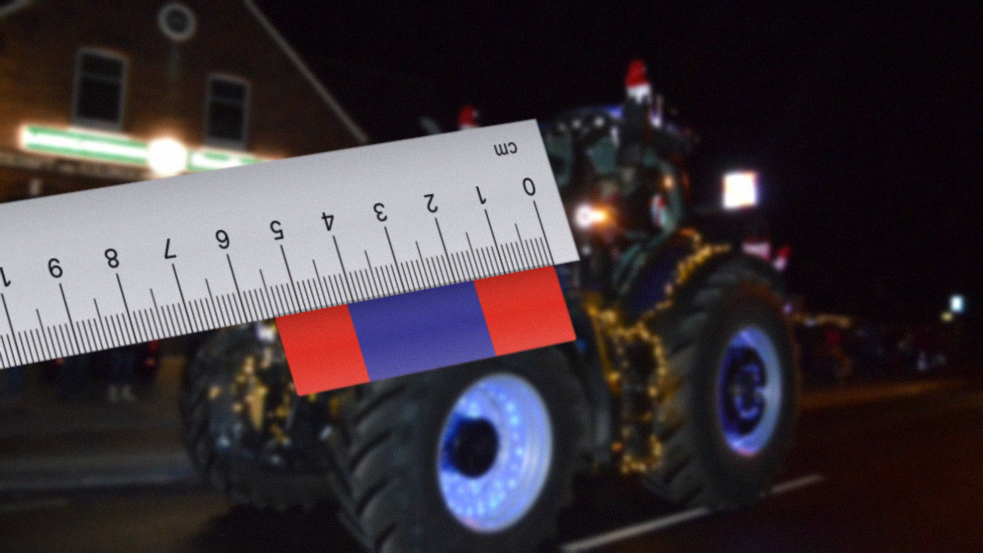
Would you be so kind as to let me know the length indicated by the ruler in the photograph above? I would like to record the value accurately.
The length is 5.5 cm
